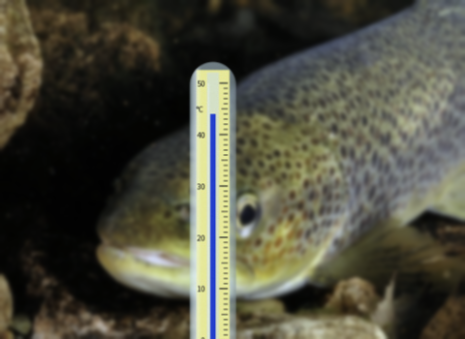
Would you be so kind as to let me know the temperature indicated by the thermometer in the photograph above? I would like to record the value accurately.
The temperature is 44 °C
